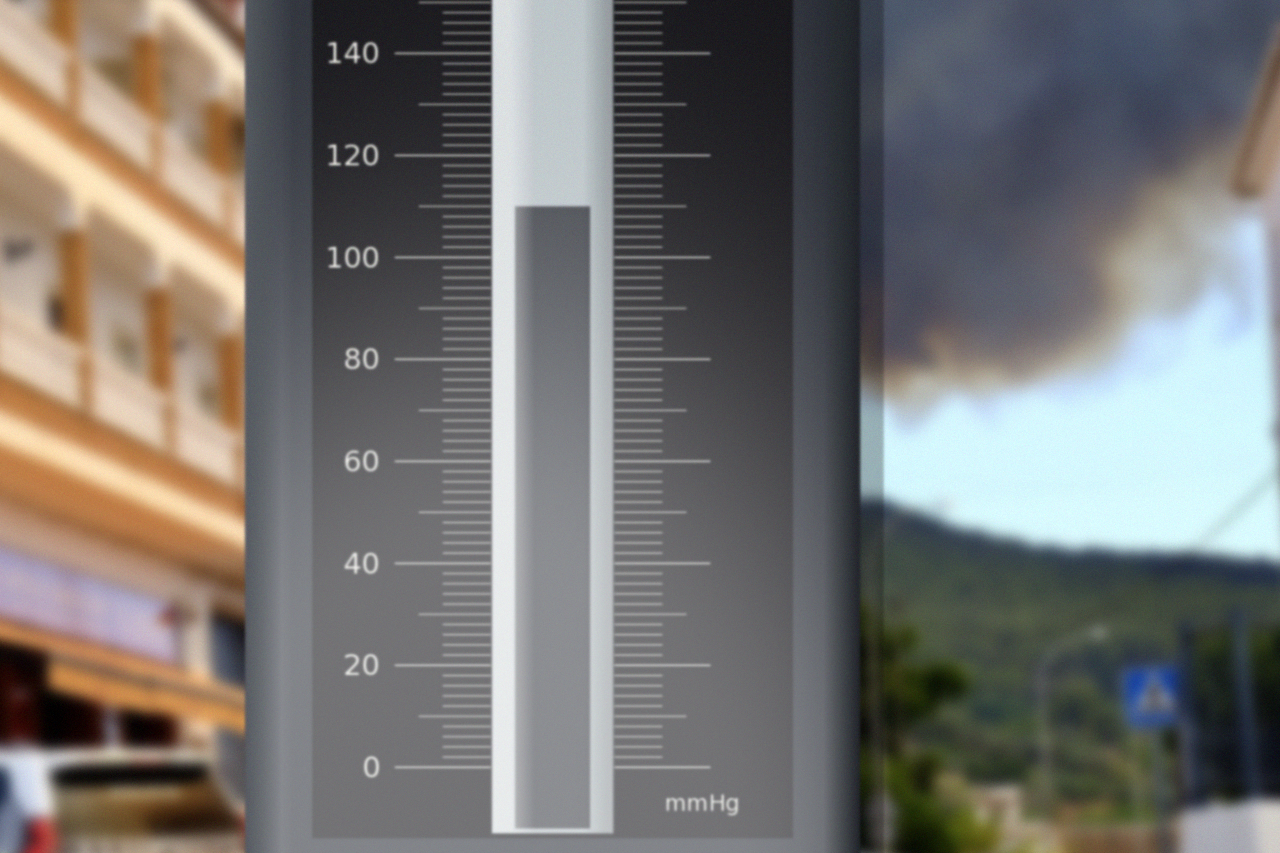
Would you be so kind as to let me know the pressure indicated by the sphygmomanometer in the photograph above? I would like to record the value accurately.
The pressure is 110 mmHg
